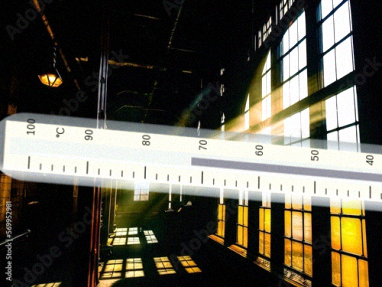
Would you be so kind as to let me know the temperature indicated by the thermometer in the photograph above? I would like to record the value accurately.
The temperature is 72 °C
